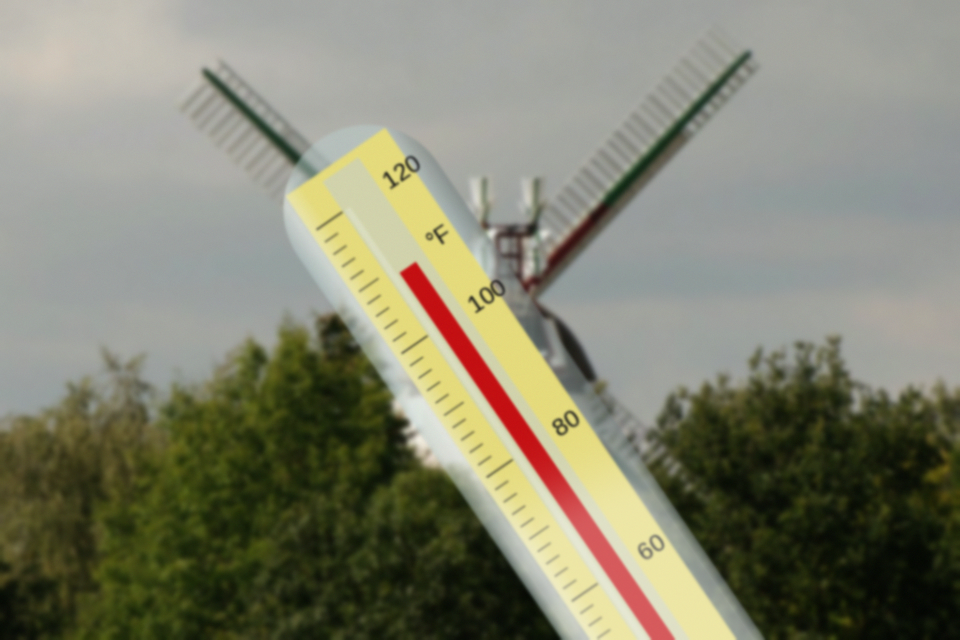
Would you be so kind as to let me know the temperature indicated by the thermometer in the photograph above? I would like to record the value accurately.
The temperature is 109 °F
